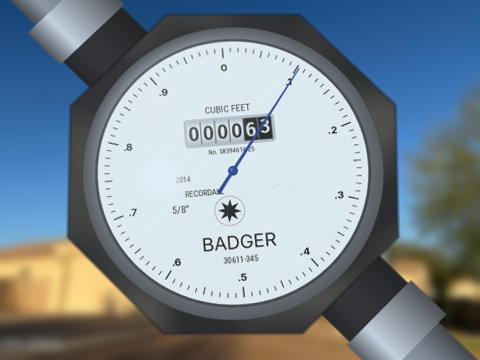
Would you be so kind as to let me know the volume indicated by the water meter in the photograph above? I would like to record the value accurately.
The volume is 63.10 ft³
